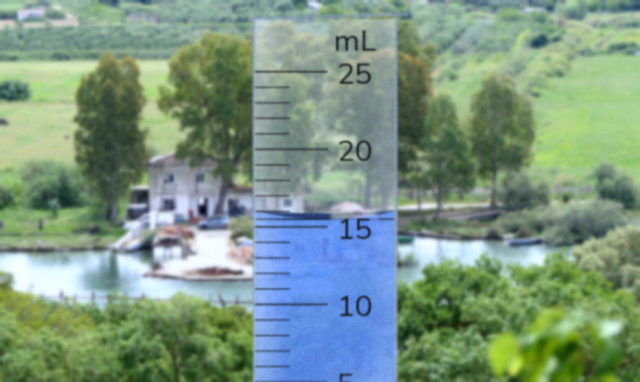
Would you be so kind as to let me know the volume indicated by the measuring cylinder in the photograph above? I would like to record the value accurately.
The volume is 15.5 mL
